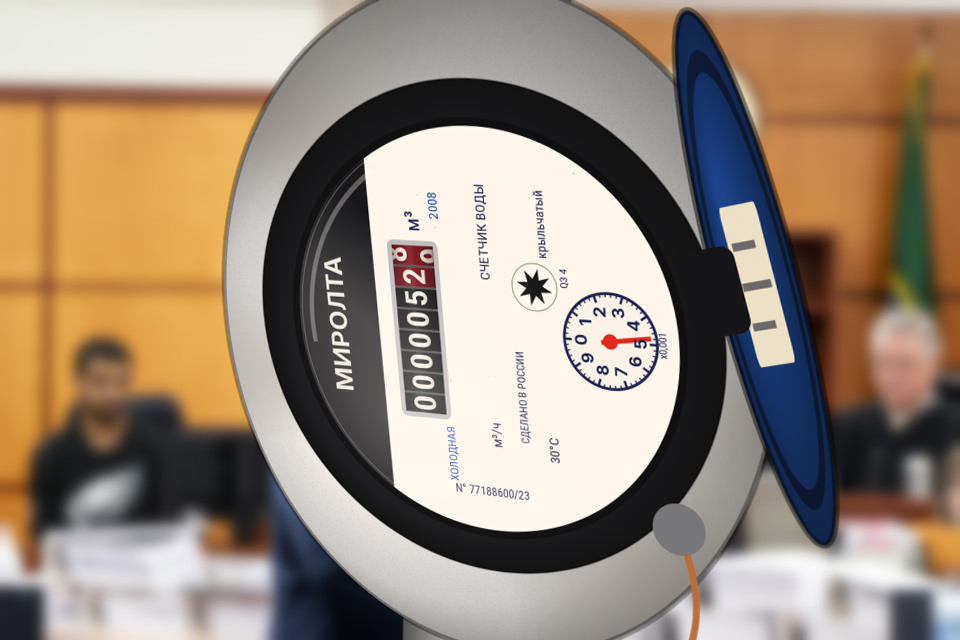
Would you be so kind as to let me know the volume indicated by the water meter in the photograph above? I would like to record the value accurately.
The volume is 5.284 m³
